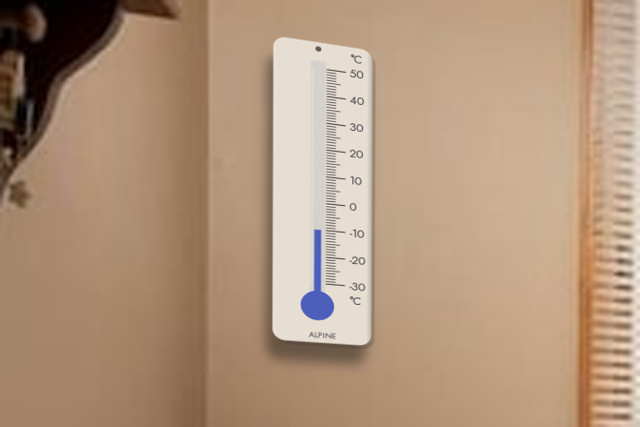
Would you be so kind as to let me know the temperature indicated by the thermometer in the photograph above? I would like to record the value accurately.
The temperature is -10 °C
